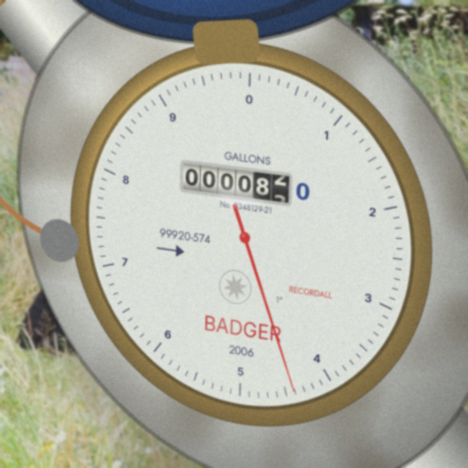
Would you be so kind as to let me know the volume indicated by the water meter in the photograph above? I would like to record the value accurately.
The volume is 824.4 gal
